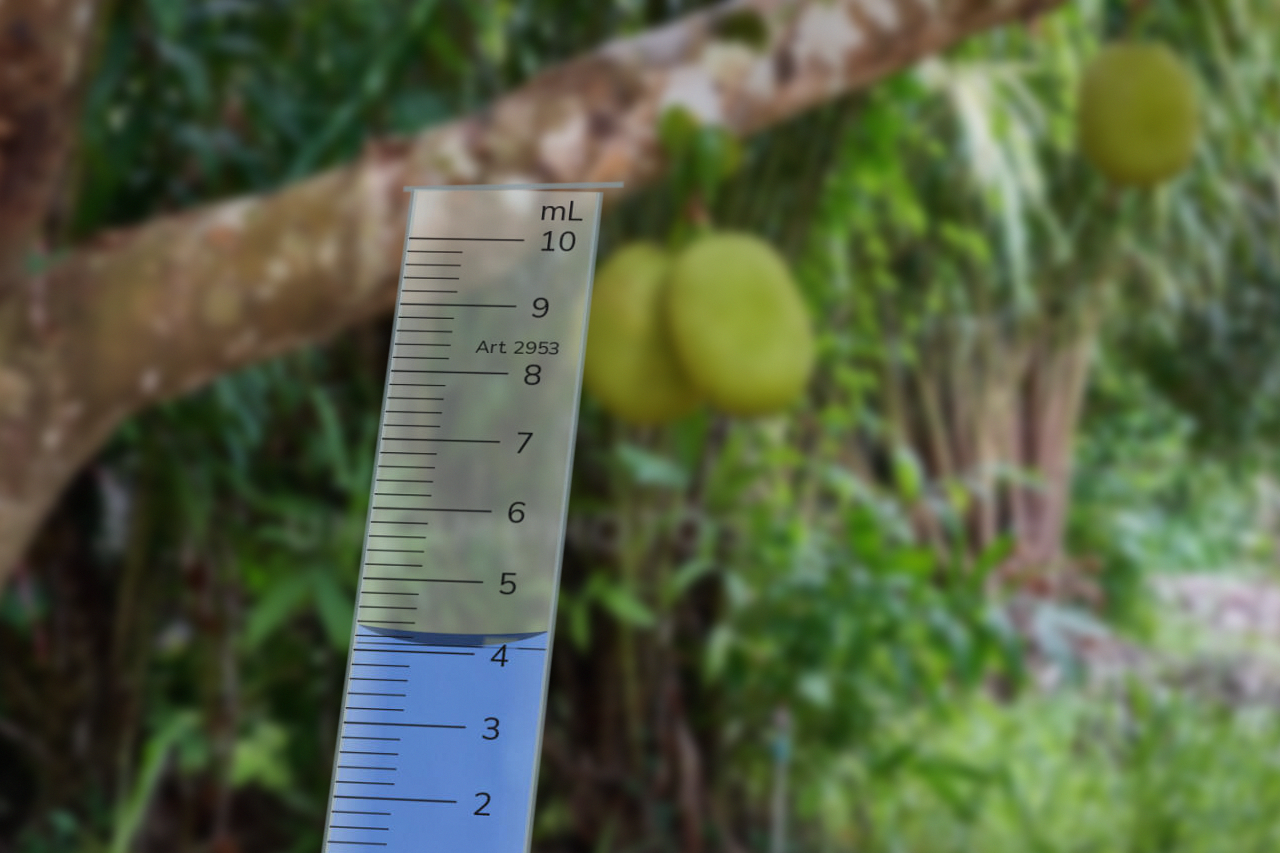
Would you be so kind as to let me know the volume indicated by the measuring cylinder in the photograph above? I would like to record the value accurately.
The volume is 4.1 mL
